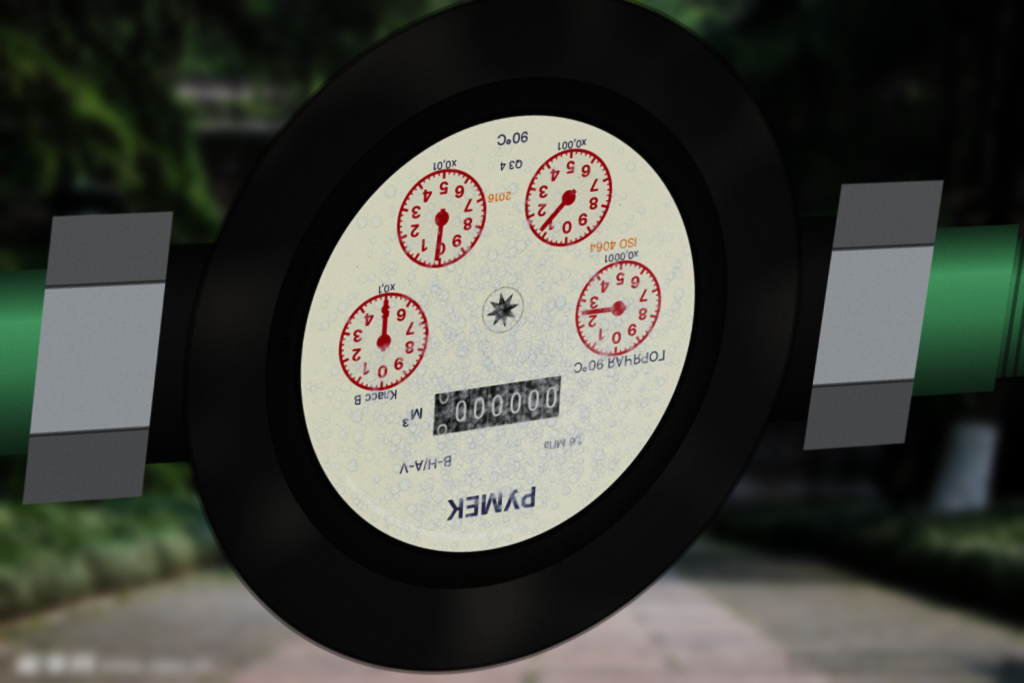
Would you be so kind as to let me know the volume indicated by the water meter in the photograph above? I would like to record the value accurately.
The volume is 8.5012 m³
